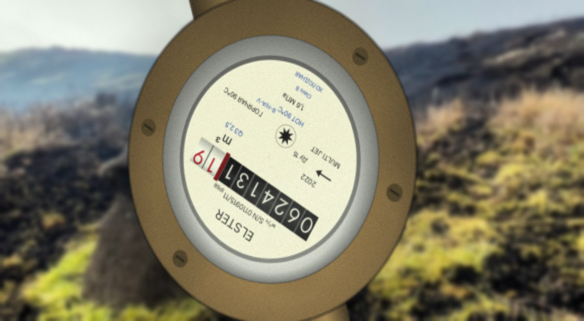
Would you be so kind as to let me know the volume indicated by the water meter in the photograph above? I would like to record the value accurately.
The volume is 624131.19 m³
